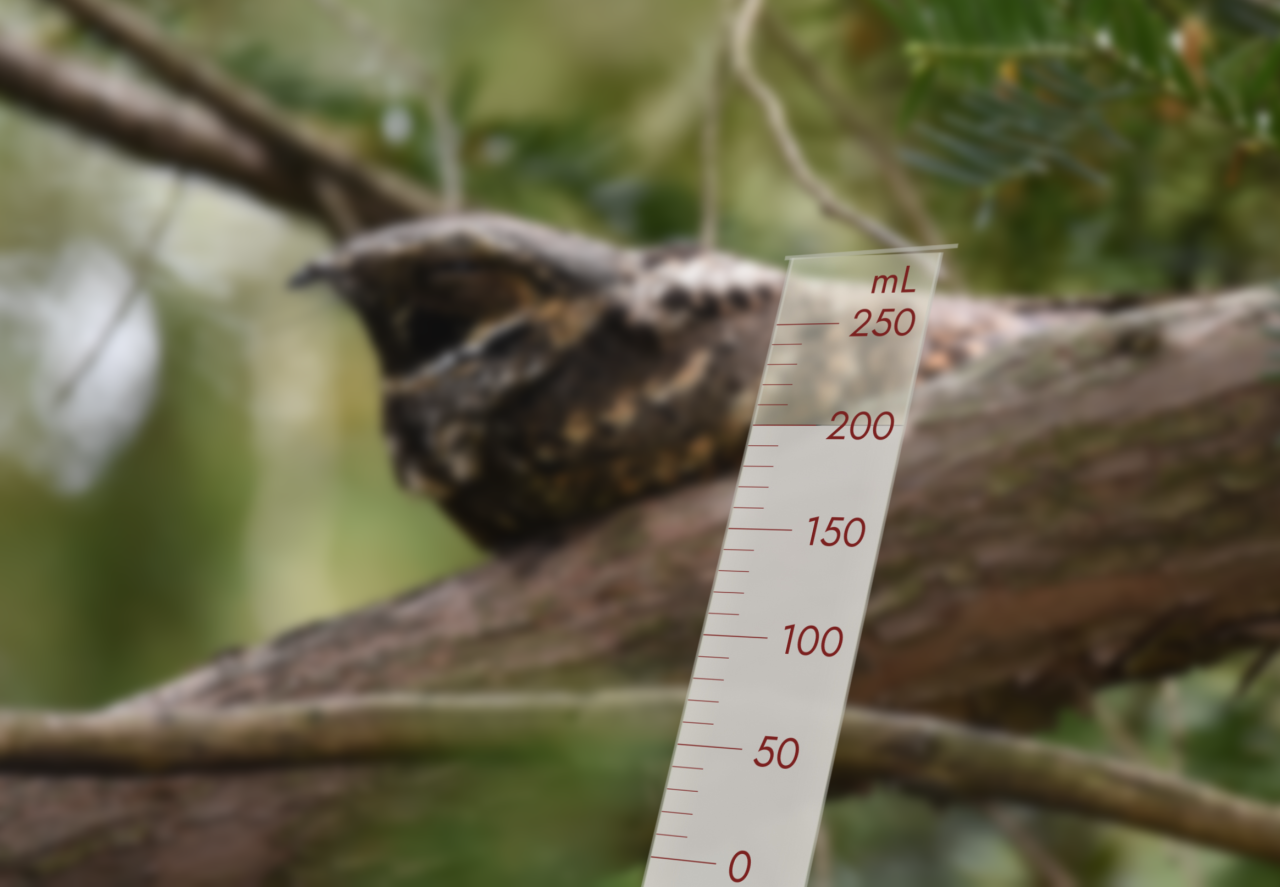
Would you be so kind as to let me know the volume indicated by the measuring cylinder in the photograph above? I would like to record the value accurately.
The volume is 200 mL
